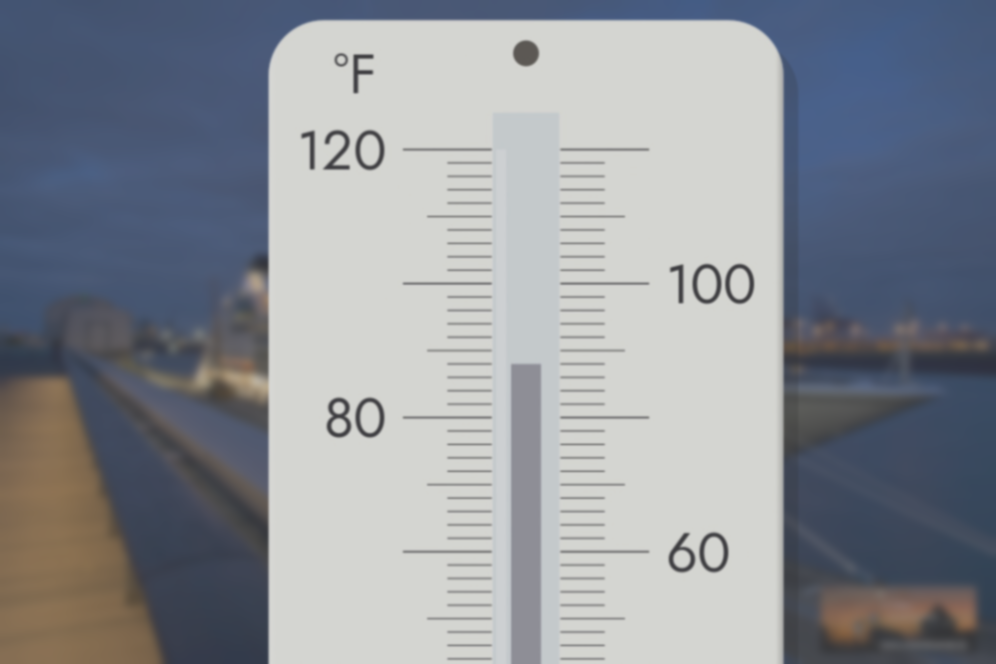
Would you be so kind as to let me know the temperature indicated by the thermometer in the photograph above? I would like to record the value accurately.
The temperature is 88 °F
